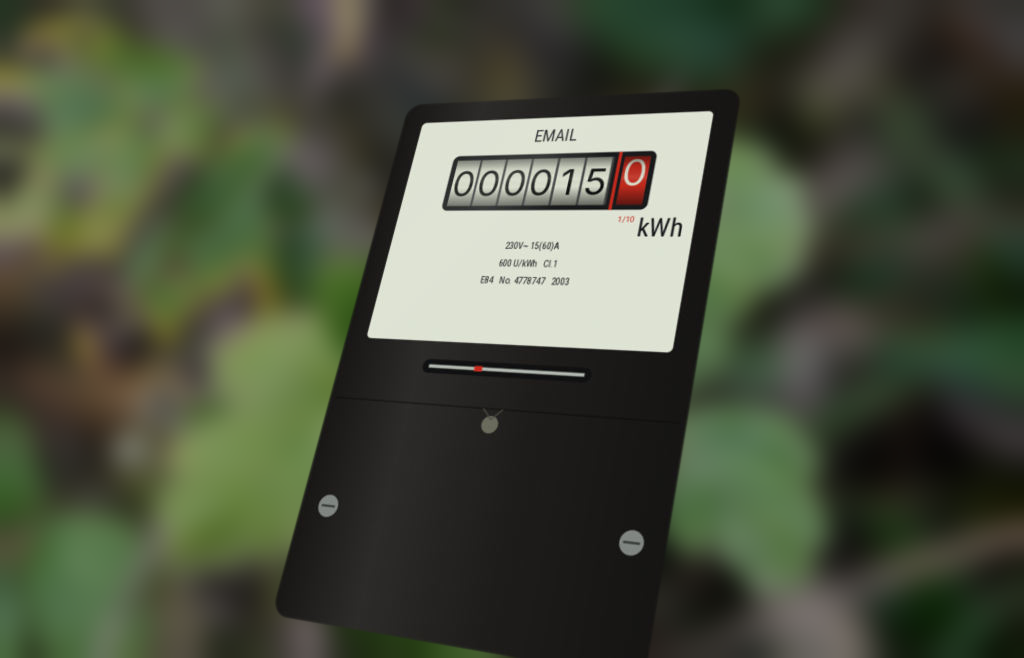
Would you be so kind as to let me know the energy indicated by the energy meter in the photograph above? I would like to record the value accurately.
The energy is 15.0 kWh
